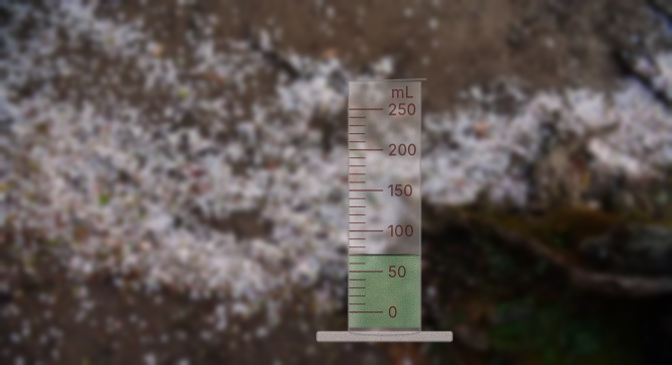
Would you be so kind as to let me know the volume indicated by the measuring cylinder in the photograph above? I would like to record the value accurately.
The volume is 70 mL
